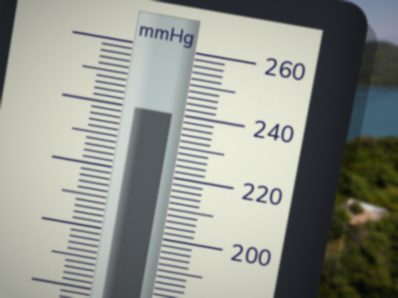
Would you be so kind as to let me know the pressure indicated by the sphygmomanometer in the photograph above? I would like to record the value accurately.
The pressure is 240 mmHg
